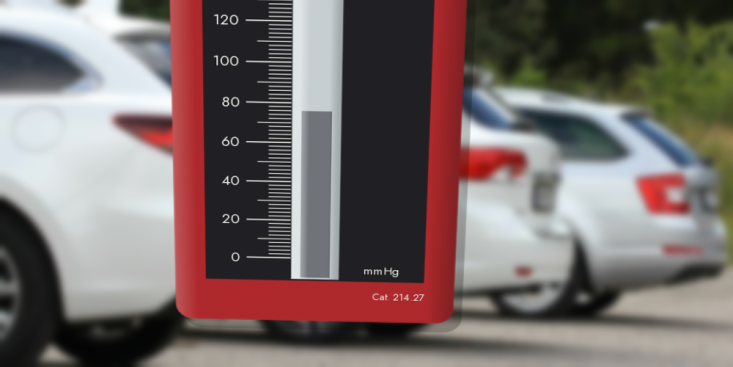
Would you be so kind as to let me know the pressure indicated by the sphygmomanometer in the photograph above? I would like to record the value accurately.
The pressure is 76 mmHg
